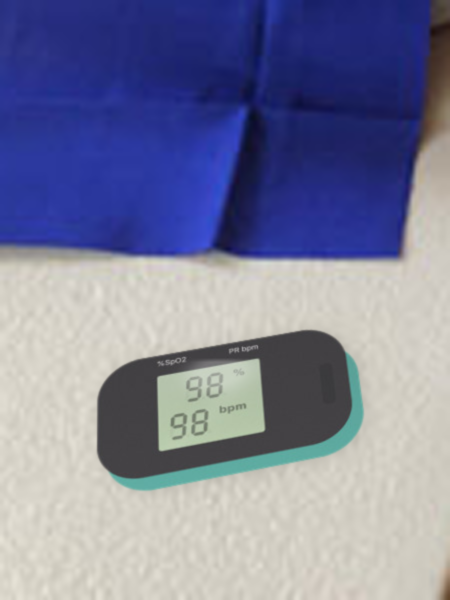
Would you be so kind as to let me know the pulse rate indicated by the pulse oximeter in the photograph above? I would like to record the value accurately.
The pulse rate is 98 bpm
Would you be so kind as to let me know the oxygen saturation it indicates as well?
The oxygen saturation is 98 %
